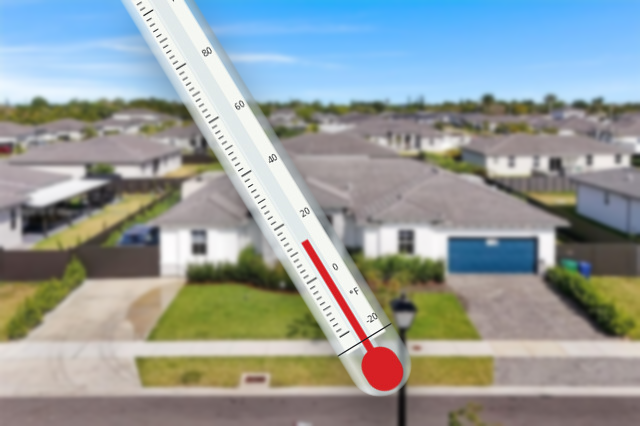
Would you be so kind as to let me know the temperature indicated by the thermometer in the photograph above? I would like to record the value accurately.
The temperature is 12 °F
